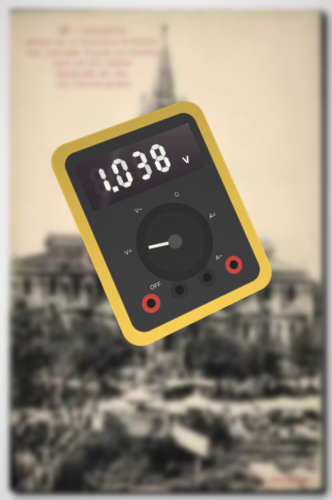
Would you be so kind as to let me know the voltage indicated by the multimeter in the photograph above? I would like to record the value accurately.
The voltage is 1.038 V
